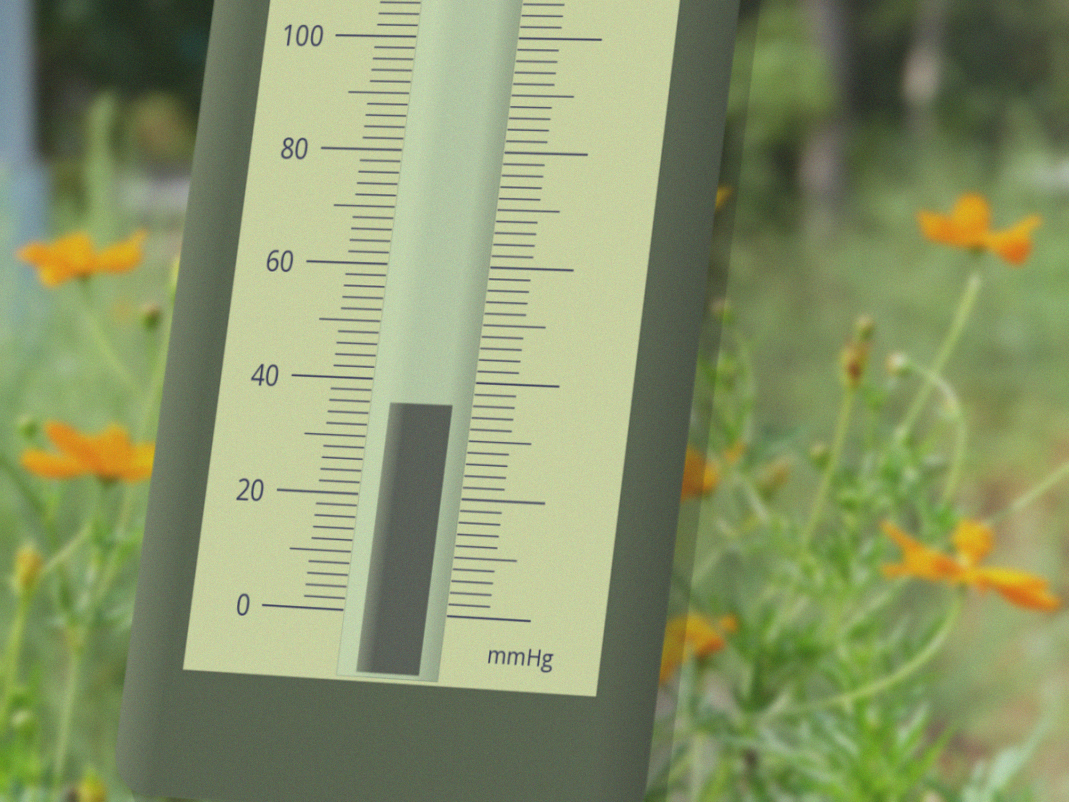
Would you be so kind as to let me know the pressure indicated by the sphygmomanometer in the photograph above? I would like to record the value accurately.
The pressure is 36 mmHg
